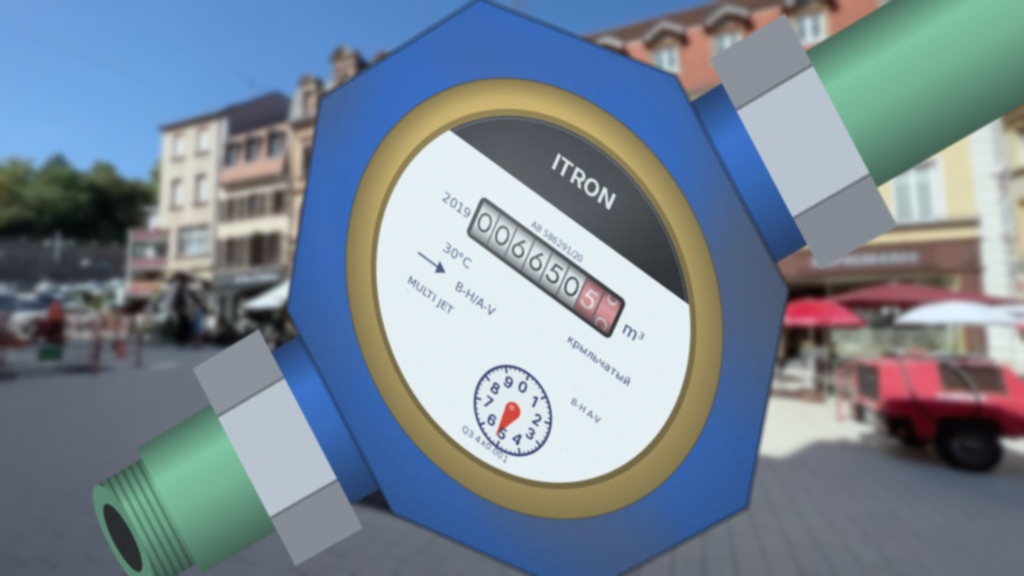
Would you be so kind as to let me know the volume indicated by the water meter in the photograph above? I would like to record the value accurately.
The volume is 6650.585 m³
